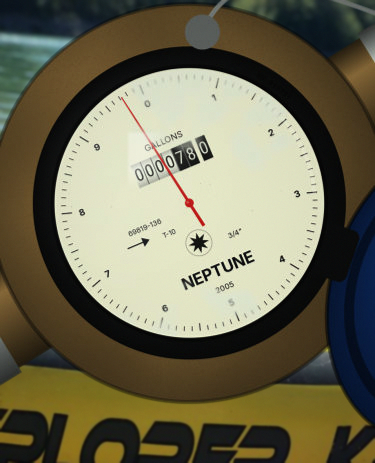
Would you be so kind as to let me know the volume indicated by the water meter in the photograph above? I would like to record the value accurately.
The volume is 779.7 gal
